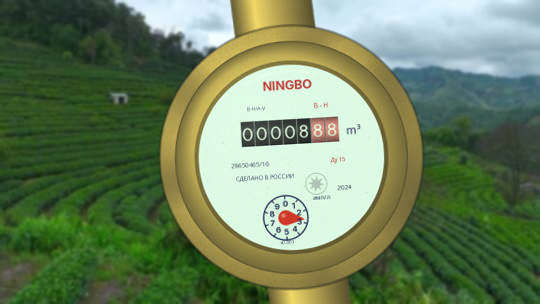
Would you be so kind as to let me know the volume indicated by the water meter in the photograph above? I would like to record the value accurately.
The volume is 8.882 m³
